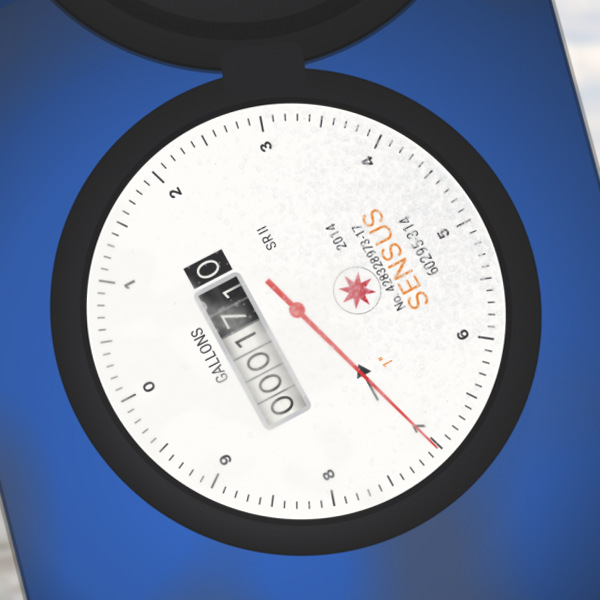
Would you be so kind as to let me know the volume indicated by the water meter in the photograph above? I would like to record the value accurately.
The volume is 1707.0 gal
